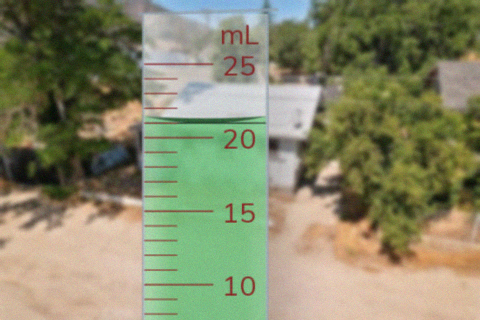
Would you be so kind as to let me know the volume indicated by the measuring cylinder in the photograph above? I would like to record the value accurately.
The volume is 21 mL
